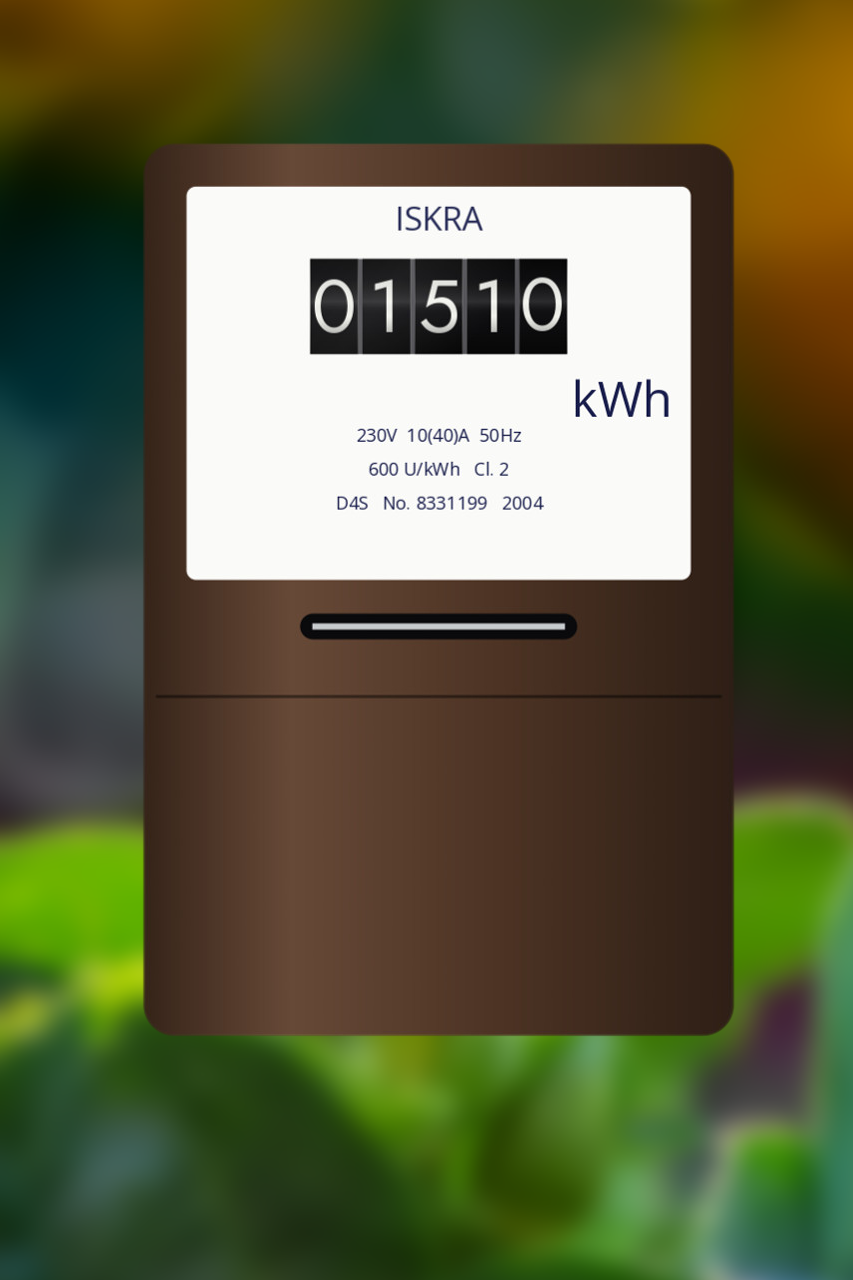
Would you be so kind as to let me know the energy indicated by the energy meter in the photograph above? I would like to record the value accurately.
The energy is 1510 kWh
